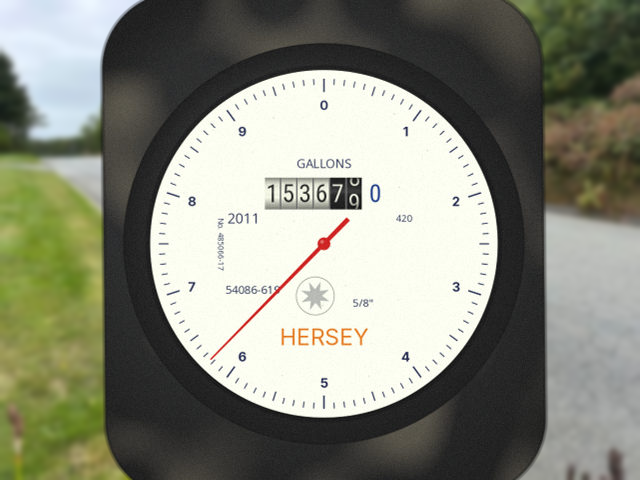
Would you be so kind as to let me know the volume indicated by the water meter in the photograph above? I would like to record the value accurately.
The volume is 1536786.2 gal
